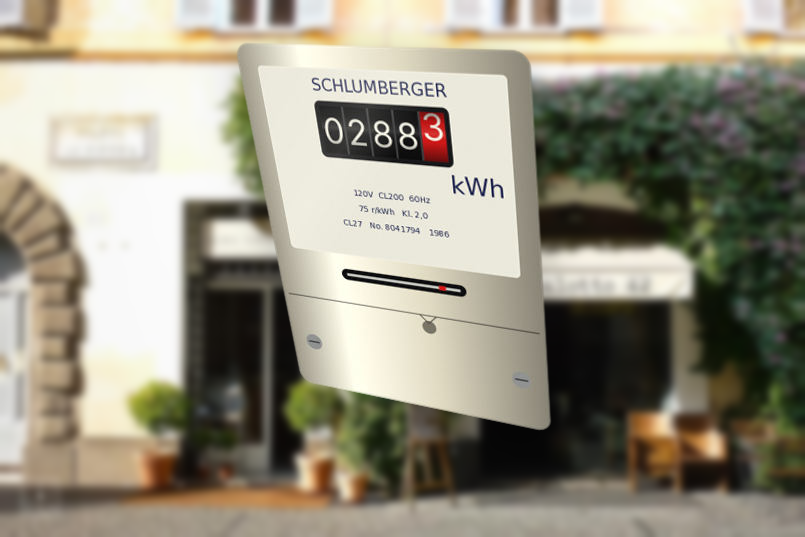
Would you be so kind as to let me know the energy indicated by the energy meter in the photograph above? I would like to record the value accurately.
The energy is 288.3 kWh
